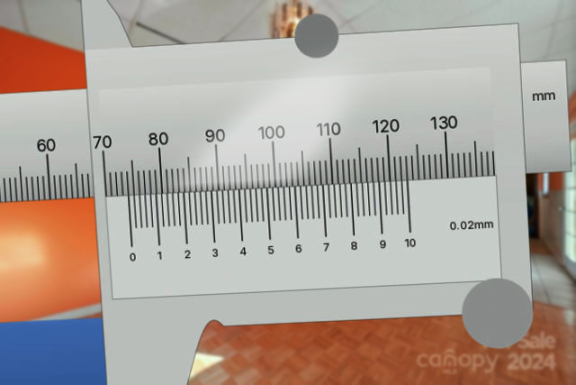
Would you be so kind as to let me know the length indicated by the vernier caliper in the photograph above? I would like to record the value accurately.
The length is 74.0 mm
